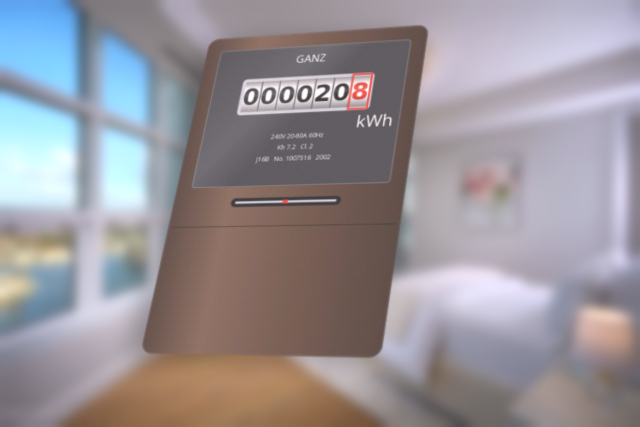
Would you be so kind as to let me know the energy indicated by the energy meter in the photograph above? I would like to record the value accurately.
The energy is 20.8 kWh
